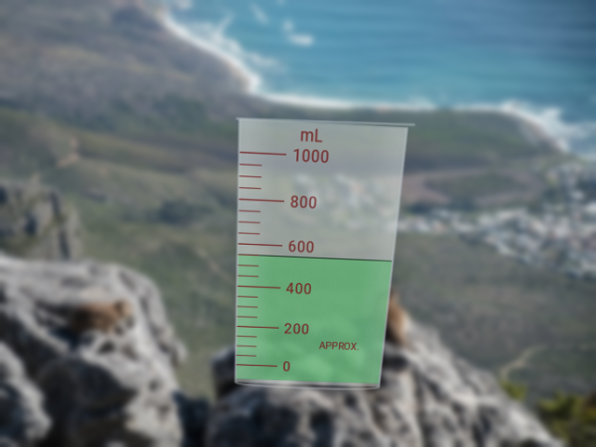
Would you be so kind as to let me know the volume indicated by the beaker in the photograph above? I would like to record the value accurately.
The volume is 550 mL
